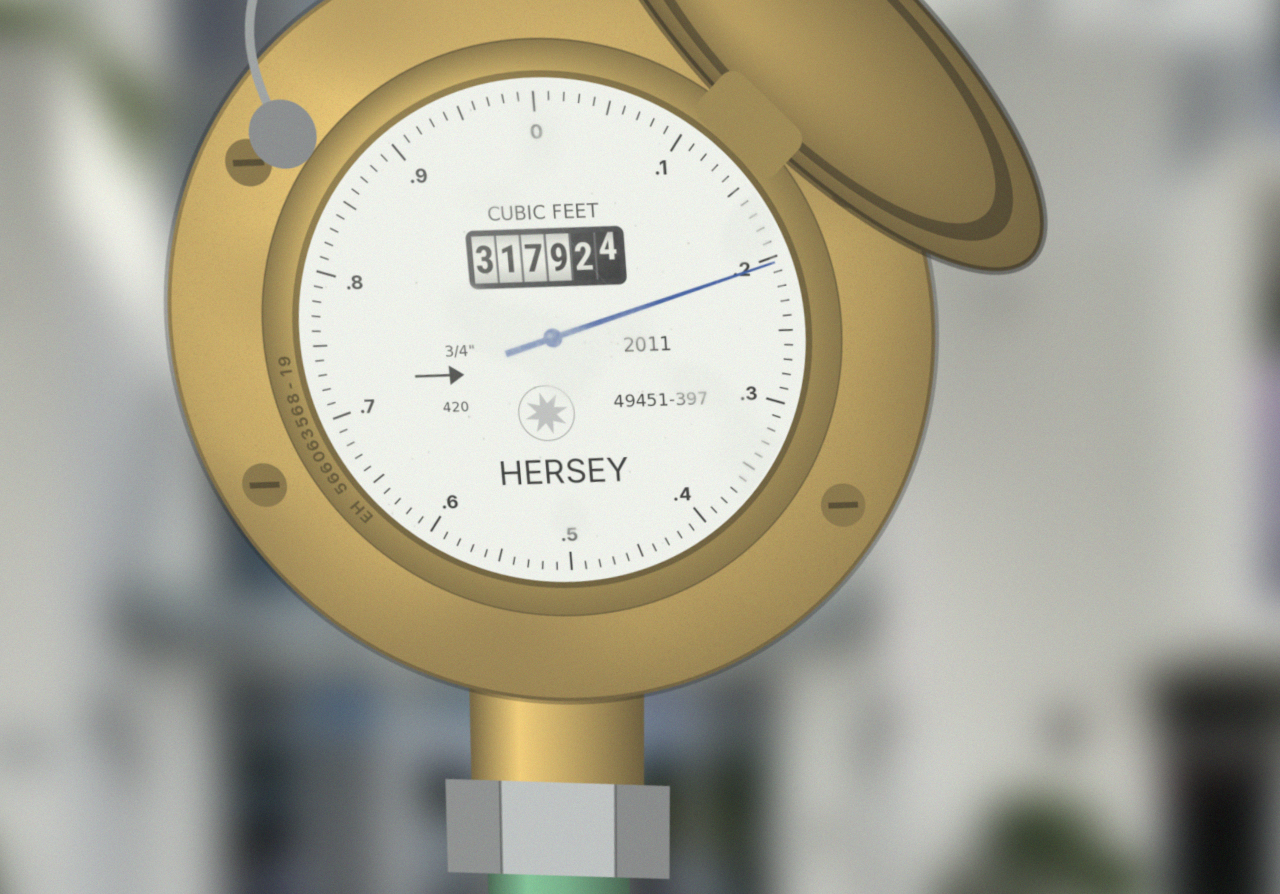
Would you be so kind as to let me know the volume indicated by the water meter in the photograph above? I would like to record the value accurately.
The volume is 317924.20 ft³
